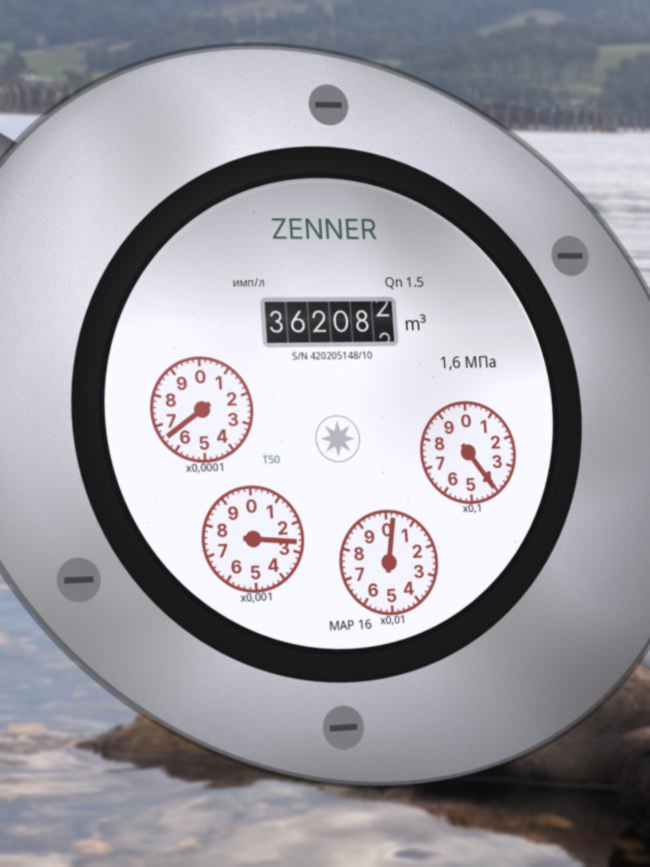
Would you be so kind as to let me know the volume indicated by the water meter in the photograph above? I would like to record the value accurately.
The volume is 362082.4026 m³
